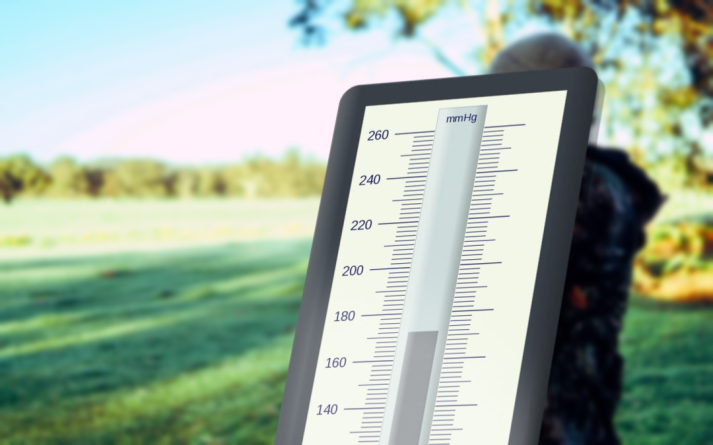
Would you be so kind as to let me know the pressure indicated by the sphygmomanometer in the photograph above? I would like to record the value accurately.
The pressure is 172 mmHg
